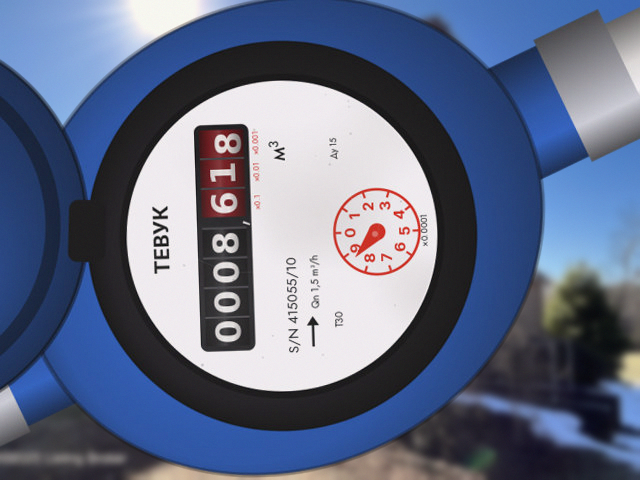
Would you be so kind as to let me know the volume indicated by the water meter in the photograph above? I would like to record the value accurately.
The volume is 8.6178 m³
